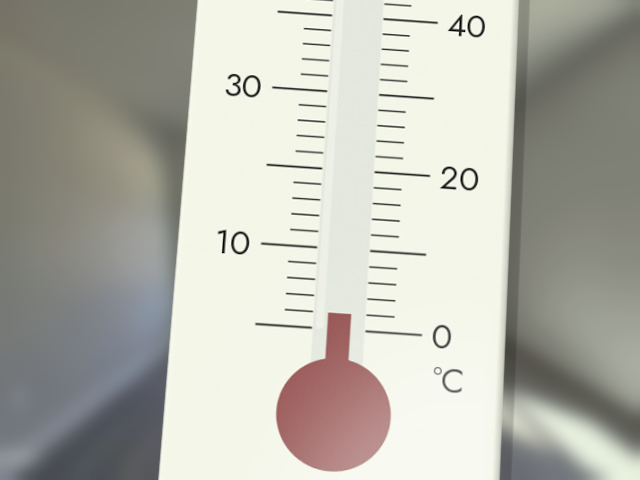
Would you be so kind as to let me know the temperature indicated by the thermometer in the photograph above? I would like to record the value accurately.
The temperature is 2 °C
